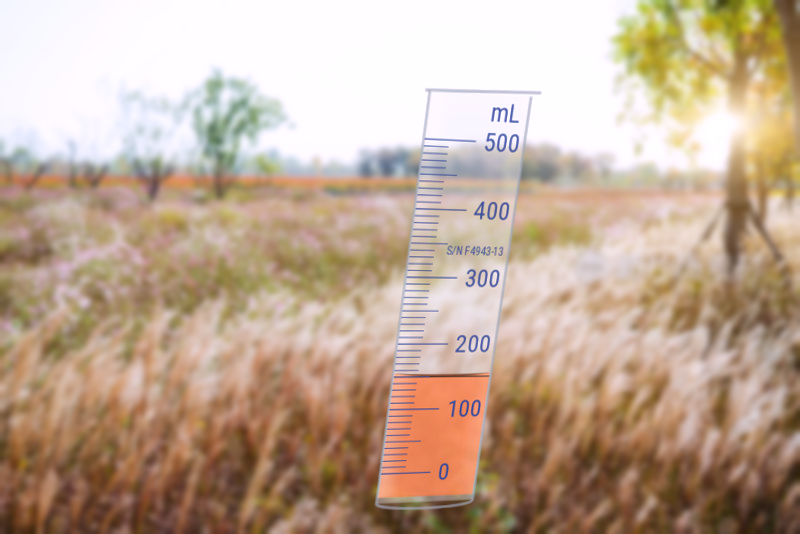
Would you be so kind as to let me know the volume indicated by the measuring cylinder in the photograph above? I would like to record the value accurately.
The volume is 150 mL
